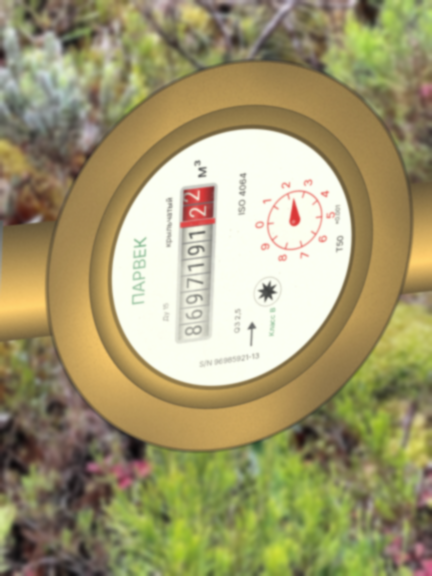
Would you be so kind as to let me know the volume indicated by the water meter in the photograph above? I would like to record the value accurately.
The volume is 8697191.222 m³
